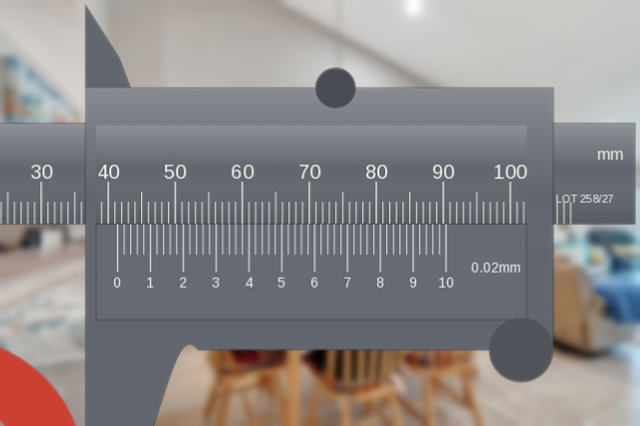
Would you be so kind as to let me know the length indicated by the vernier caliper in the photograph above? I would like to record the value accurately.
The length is 41.4 mm
